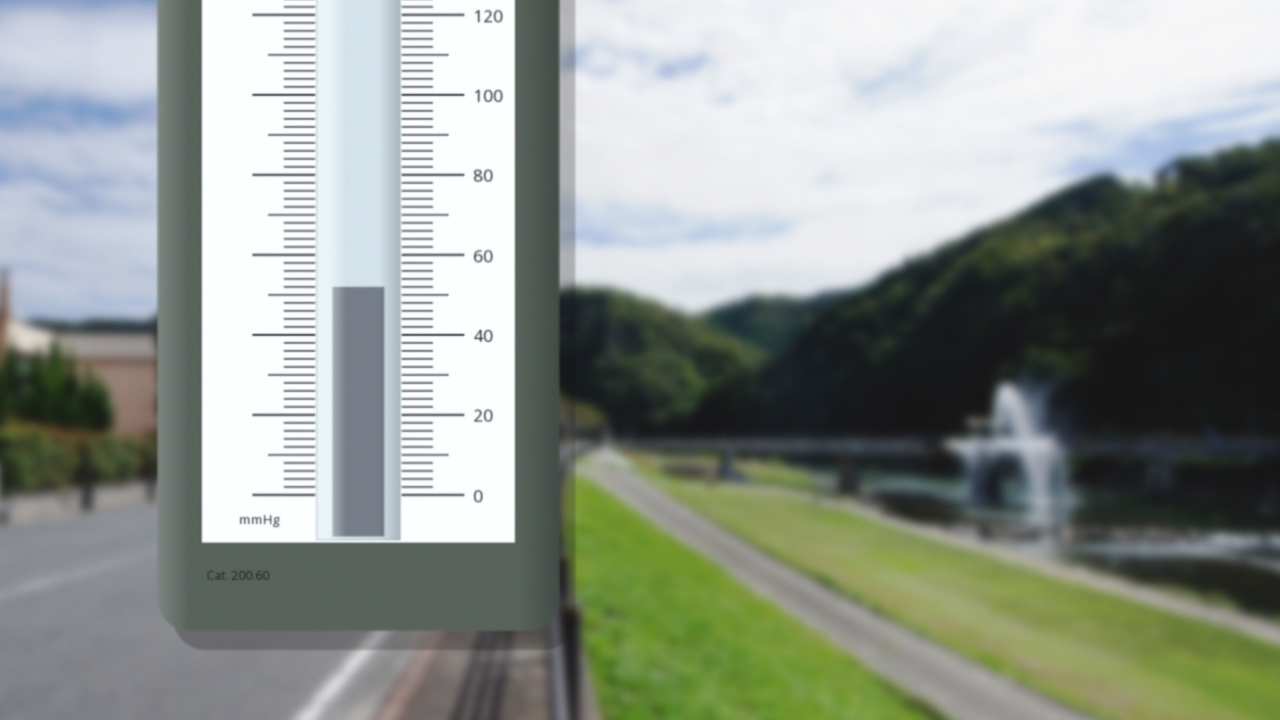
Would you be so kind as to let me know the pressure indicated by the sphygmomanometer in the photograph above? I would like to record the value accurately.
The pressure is 52 mmHg
